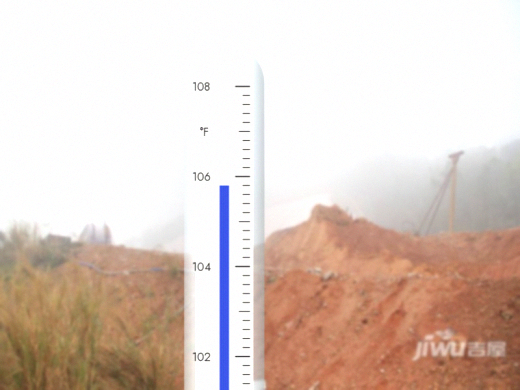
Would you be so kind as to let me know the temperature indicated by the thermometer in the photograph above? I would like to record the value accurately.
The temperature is 105.8 °F
